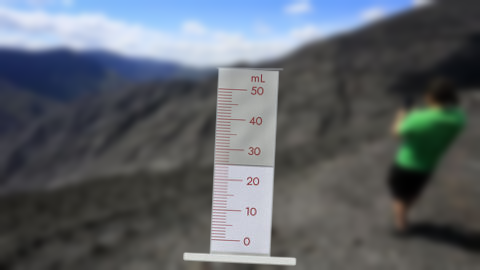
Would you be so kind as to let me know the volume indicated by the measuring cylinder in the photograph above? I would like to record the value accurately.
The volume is 25 mL
